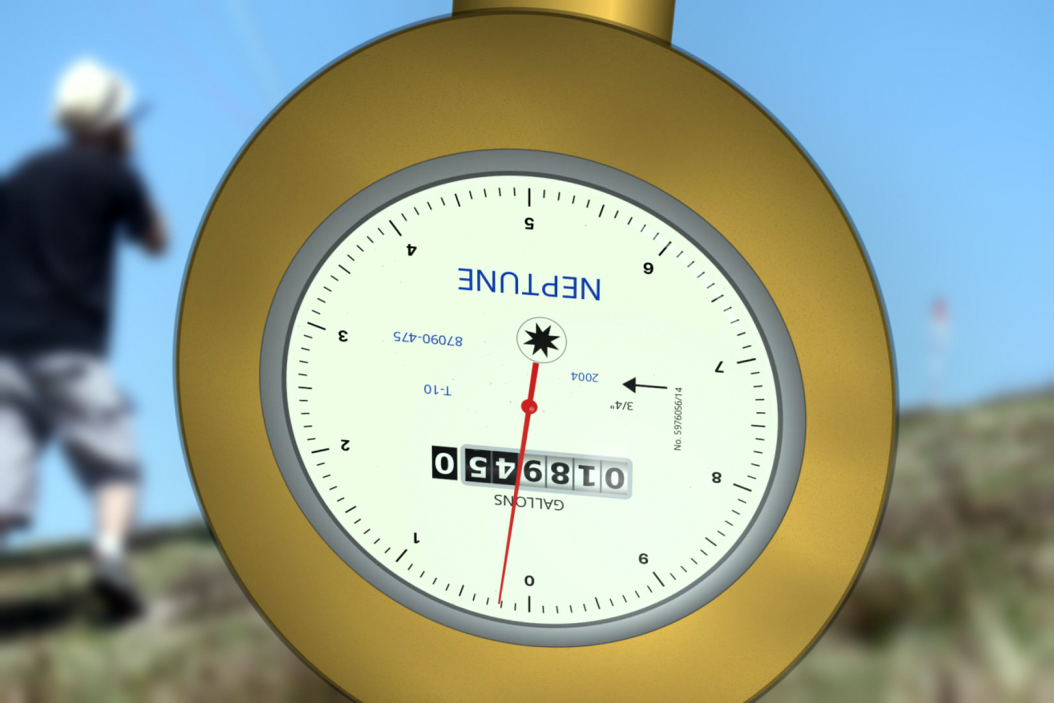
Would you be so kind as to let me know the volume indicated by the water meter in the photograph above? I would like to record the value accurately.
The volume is 189450.2 gal
